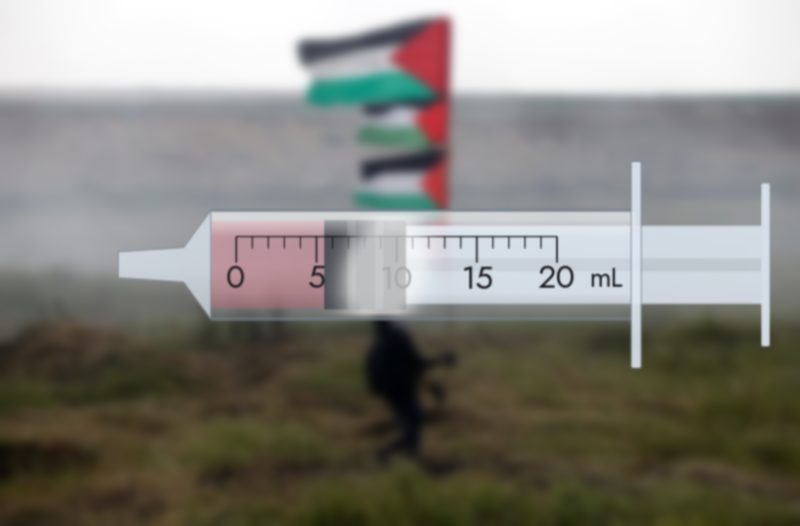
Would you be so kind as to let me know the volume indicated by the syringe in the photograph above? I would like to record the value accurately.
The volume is 5.5 mL
